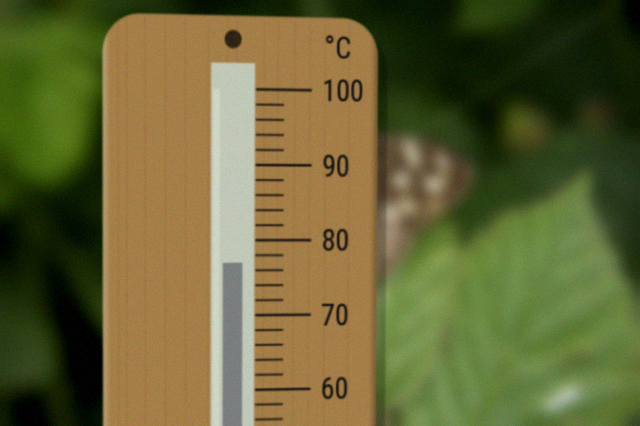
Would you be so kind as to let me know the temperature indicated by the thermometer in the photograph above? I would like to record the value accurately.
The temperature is 77 °C
